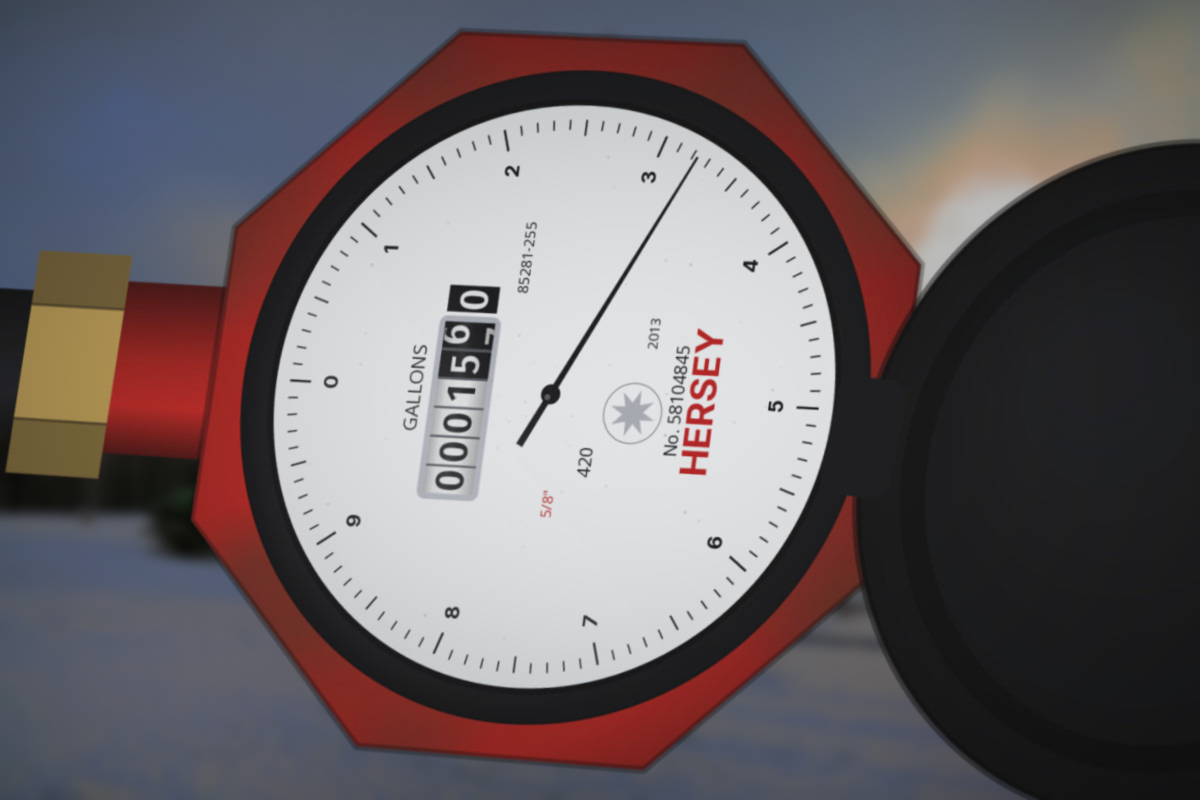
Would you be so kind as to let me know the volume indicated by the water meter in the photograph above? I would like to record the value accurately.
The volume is 1563.2 gal
